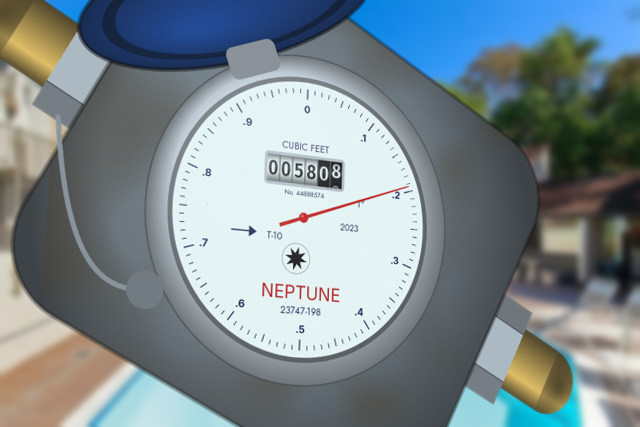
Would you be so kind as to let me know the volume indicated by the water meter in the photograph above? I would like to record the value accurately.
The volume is 5808.19 ft³
